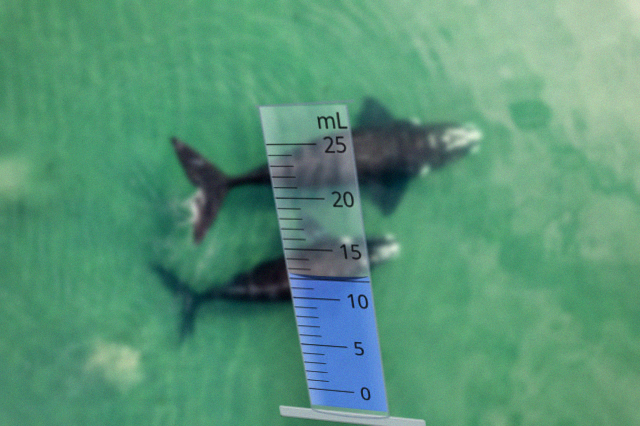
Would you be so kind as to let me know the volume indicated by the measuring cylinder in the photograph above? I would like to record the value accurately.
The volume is 12 mL
